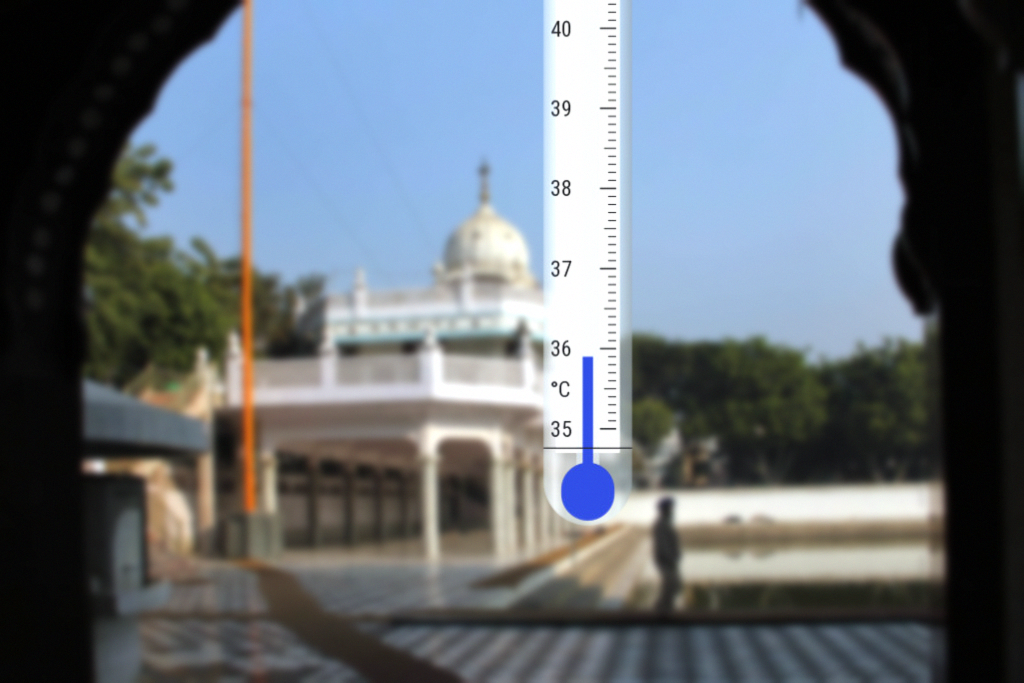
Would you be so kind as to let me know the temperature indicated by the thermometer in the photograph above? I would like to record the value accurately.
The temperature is 35.9 °C
